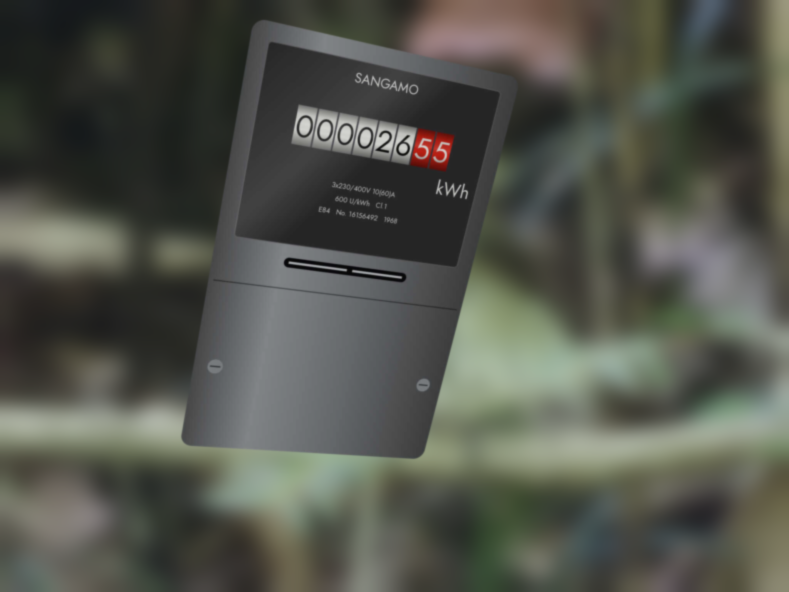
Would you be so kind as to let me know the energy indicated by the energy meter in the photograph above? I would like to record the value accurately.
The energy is 26.55 kWh
